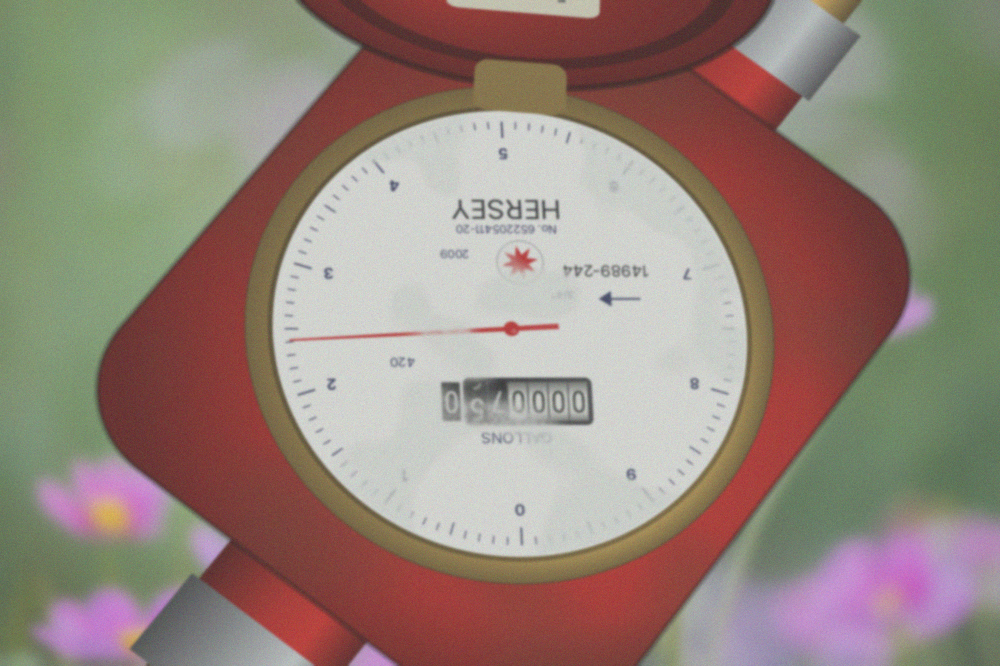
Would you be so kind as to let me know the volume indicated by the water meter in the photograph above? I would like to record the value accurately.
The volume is 752.4 gal
